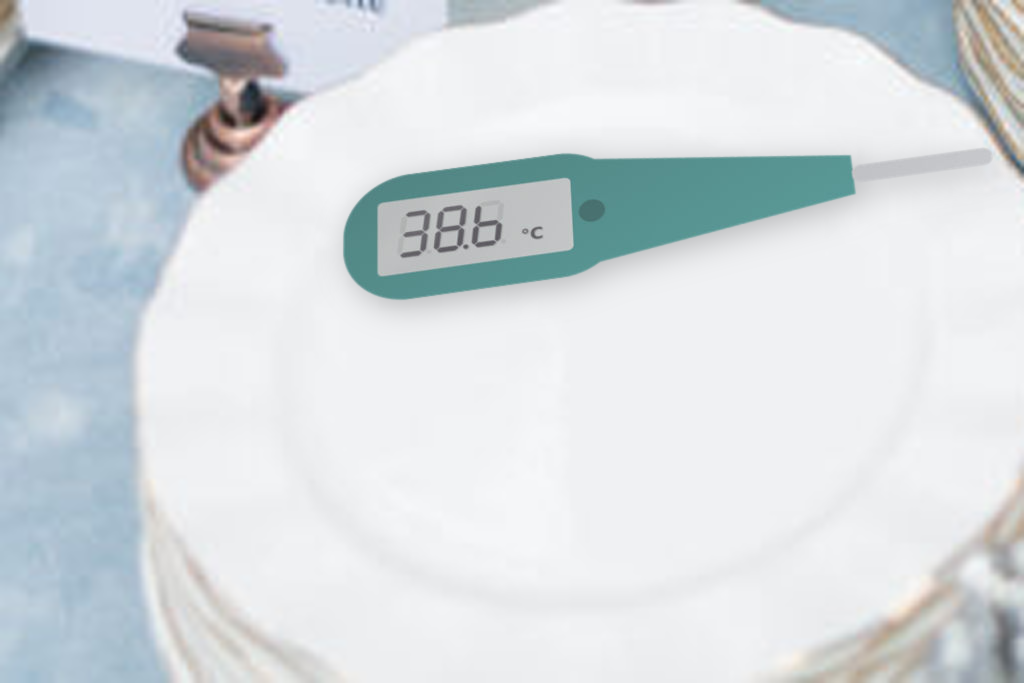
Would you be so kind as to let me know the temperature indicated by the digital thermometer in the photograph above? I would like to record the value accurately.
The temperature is 38.6 °C
